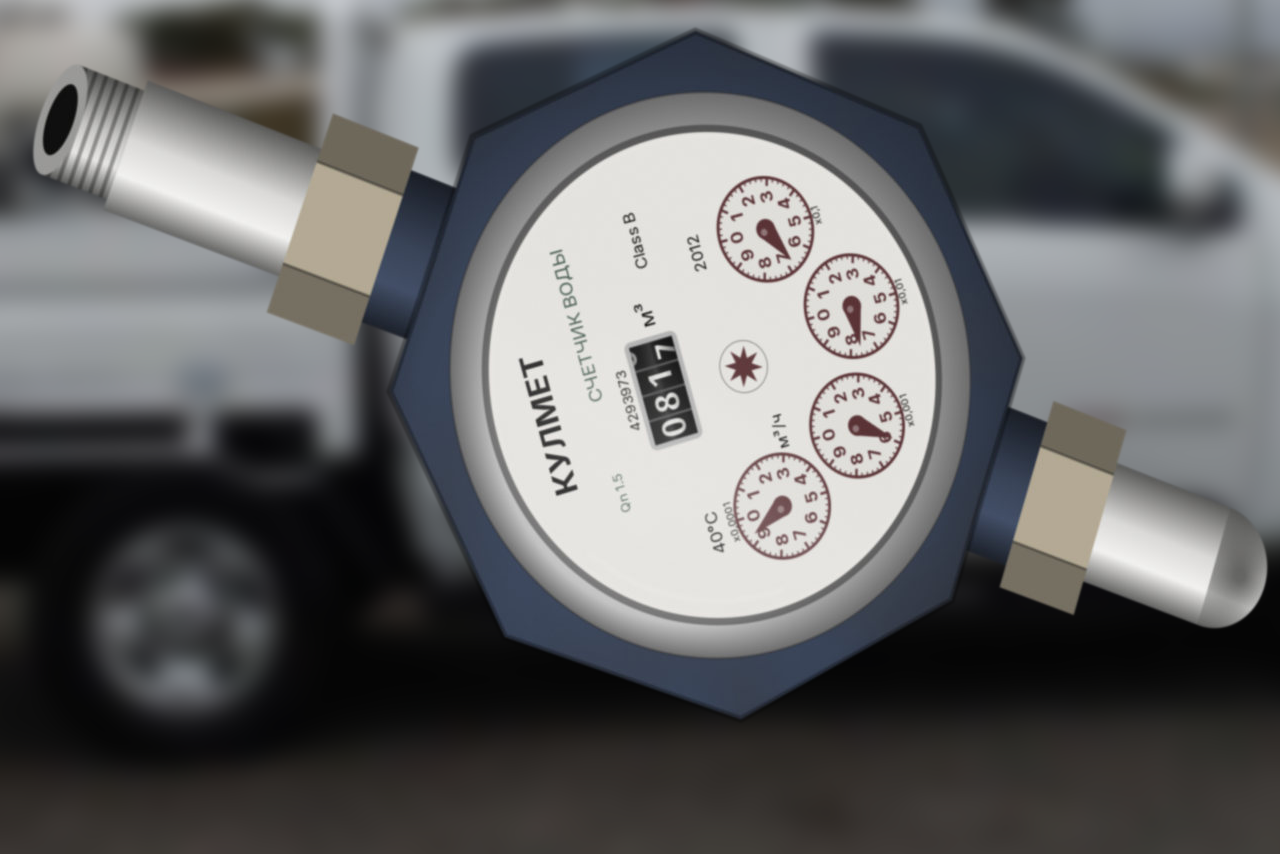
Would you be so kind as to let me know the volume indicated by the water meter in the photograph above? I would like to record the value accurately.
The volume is 816.6759 m³
